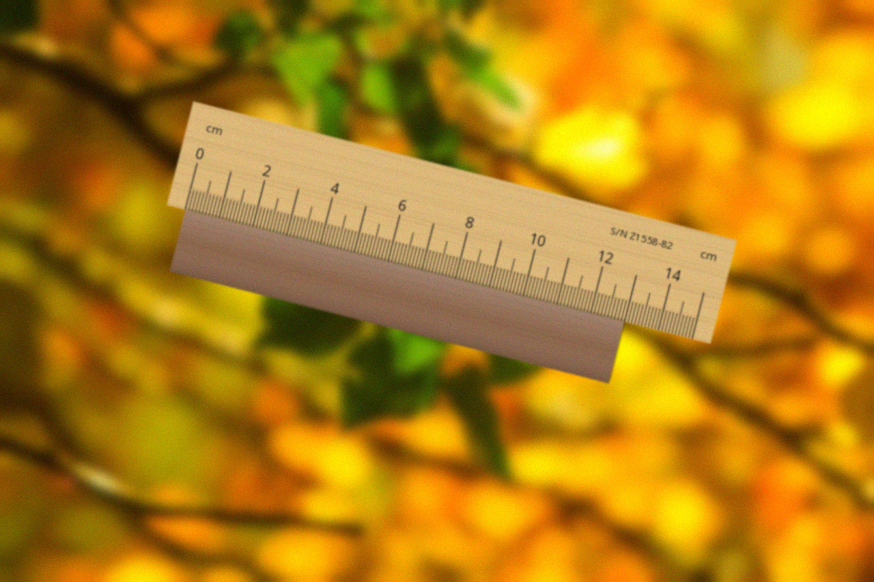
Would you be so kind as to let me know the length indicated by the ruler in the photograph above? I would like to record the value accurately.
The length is 13 cm
